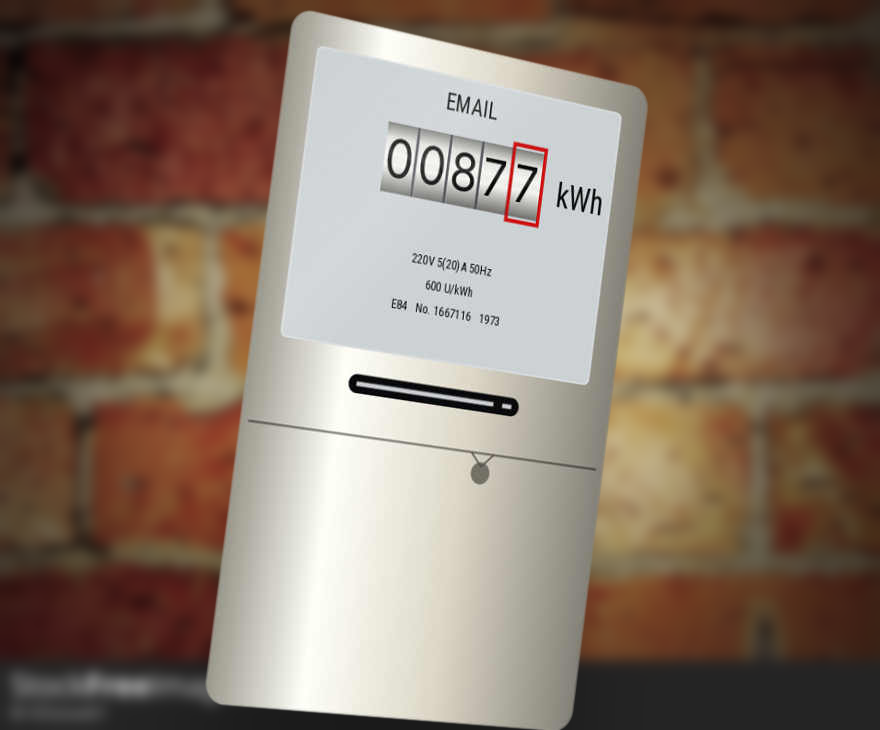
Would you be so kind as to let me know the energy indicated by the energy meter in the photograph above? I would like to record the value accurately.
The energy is 87.7 kWh
